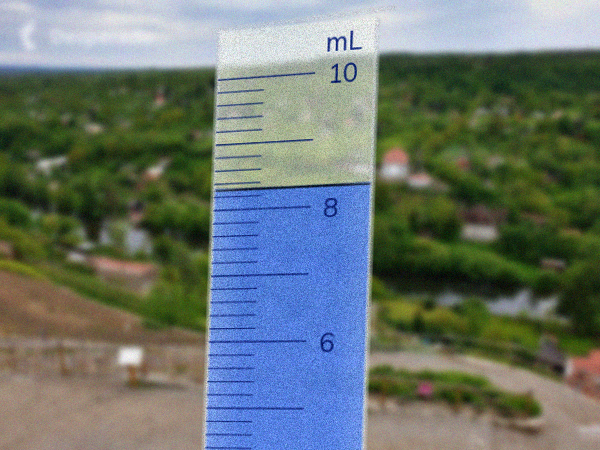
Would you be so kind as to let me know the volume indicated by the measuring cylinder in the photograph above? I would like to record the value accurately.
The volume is 8.3 mL
